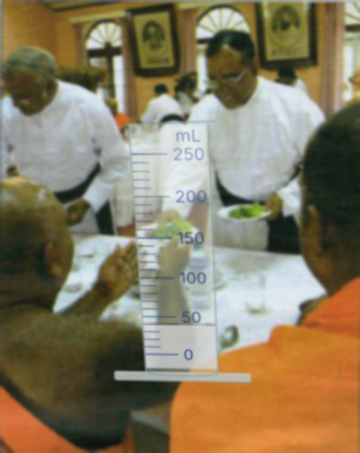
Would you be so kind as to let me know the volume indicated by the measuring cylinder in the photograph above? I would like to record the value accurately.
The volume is 40 mL
